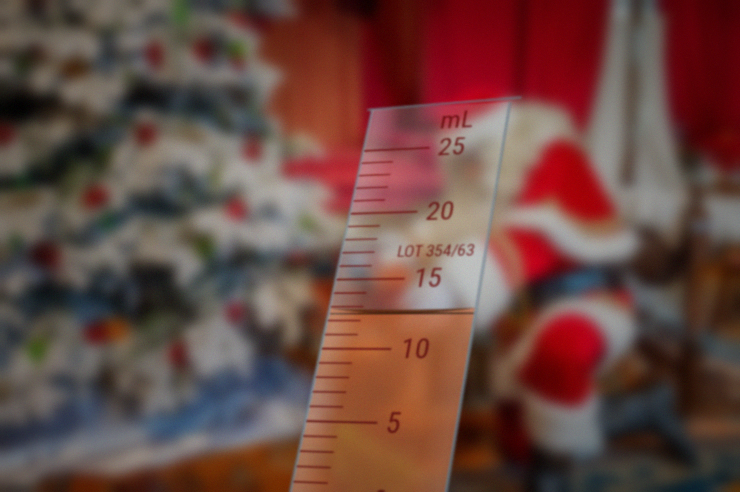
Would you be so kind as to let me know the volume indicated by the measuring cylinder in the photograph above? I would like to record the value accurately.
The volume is 12.5 mL
